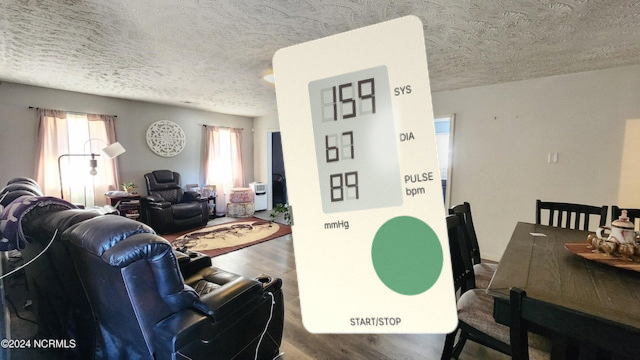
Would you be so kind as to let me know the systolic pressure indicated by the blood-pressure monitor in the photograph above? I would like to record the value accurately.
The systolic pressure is 159 mmHg
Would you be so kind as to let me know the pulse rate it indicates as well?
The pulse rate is 89 bpm
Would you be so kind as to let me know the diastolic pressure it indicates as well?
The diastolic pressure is 67 mmHg
